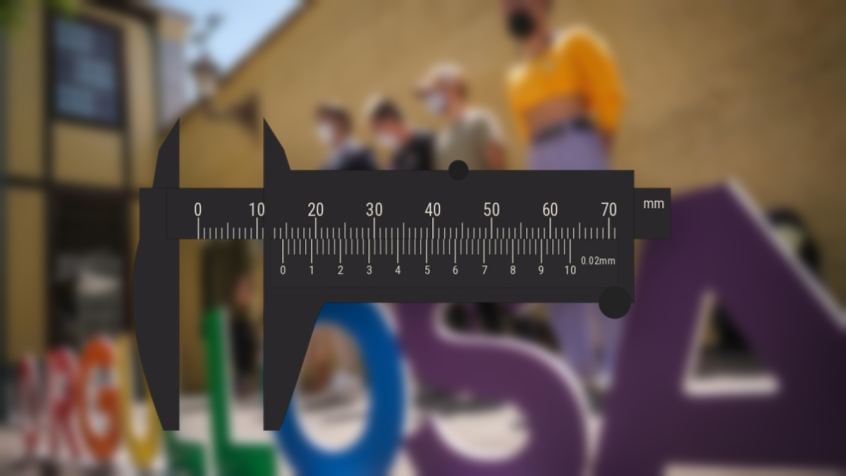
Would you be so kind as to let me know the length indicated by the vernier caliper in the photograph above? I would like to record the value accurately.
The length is 14.4 mm
